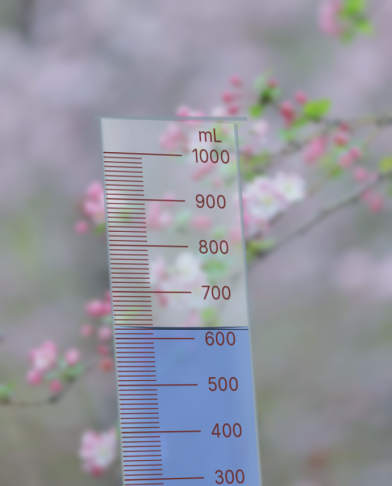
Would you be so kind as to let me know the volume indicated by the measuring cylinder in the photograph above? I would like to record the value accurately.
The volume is 620 mL
